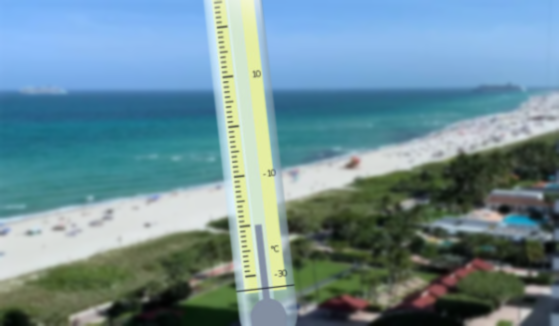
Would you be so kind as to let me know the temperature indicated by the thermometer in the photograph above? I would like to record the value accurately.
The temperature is -20 °C
